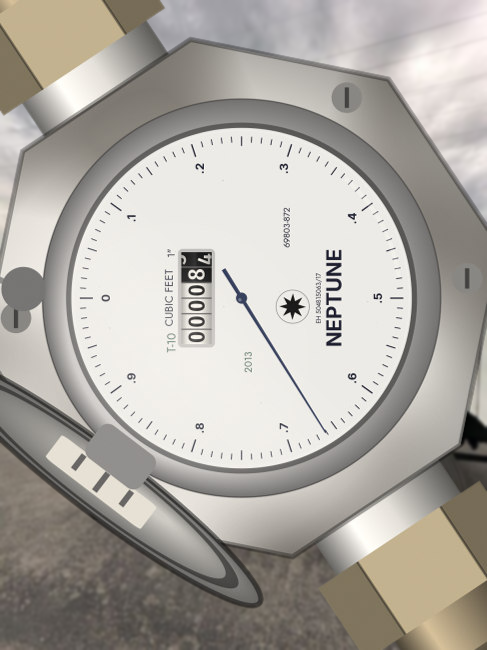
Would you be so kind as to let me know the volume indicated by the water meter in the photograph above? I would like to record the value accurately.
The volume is 83.66 ft³
